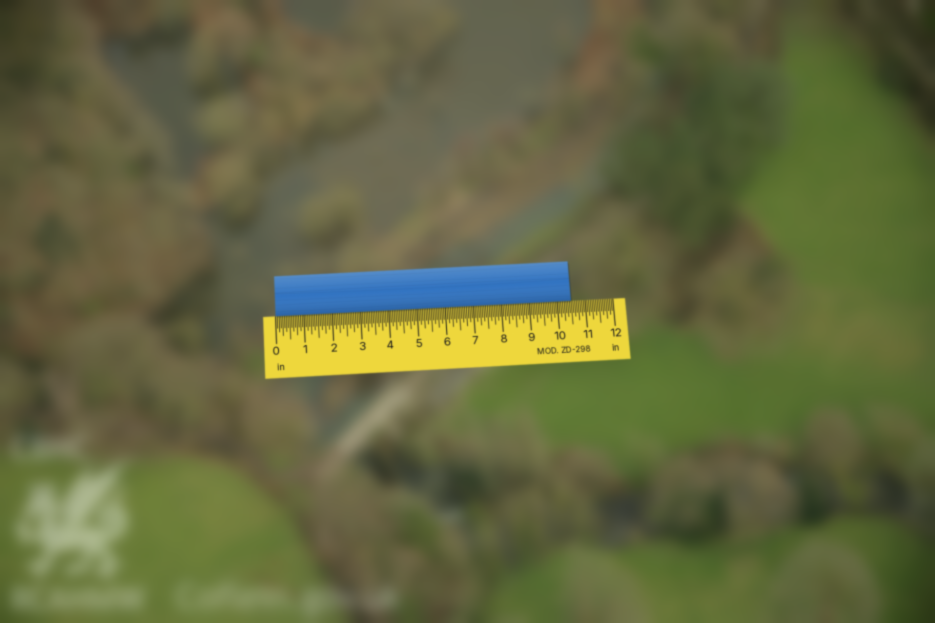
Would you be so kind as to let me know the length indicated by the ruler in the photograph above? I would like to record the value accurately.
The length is 10.5 in
